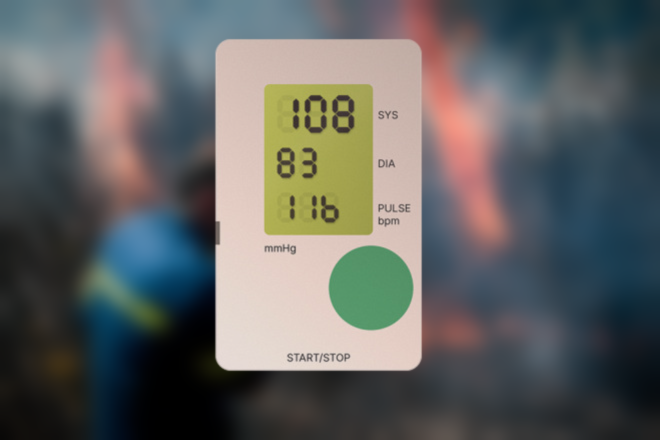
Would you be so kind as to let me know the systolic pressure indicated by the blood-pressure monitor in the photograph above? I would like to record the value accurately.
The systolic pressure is 108 mmHg
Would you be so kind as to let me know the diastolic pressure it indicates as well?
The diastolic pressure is 83 mmHg
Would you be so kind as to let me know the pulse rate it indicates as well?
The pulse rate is 116 bpm
